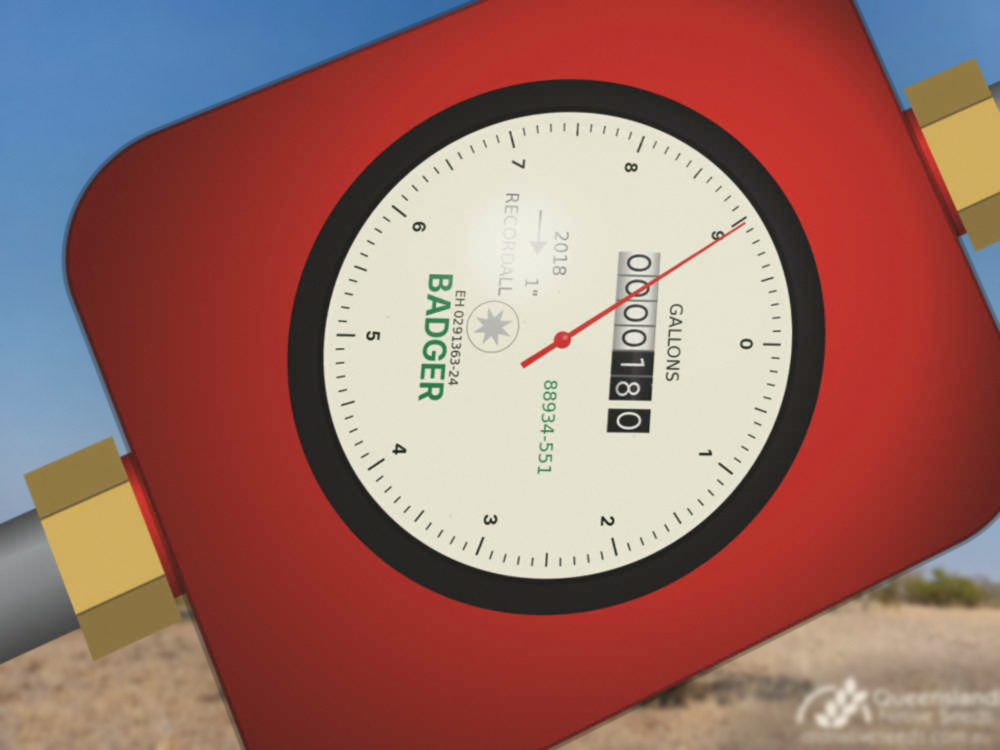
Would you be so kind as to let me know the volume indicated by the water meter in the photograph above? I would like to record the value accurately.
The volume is 179.0 gal
